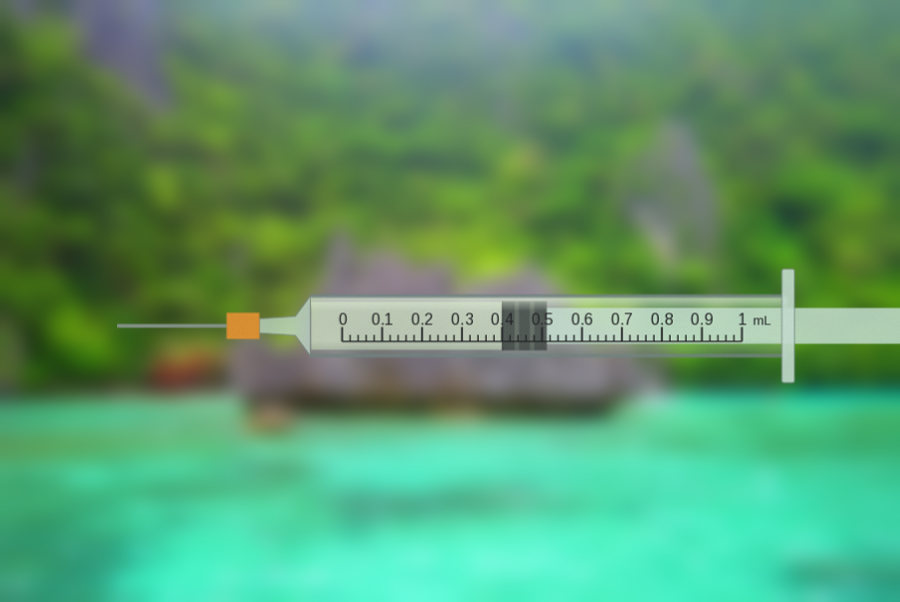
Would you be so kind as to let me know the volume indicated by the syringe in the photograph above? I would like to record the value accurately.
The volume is 0.4 mL
